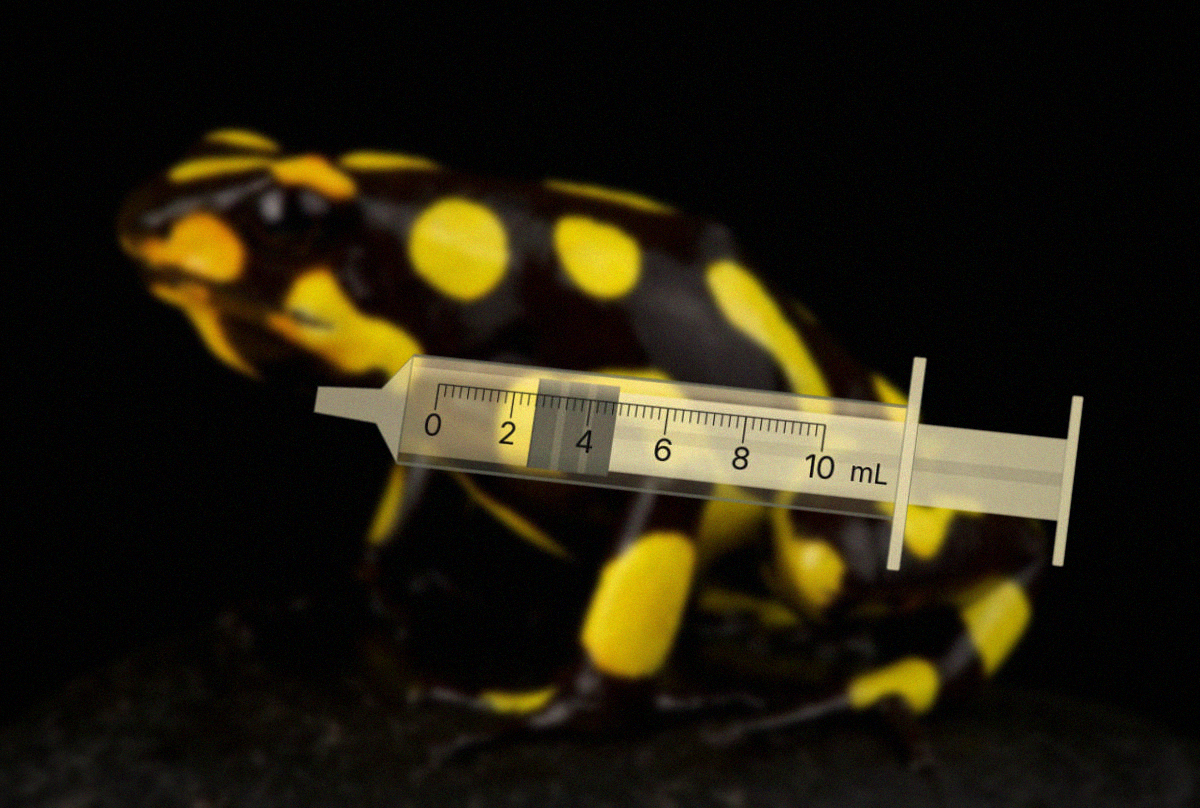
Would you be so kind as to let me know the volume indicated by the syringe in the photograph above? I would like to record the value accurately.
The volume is 2.6 mL
